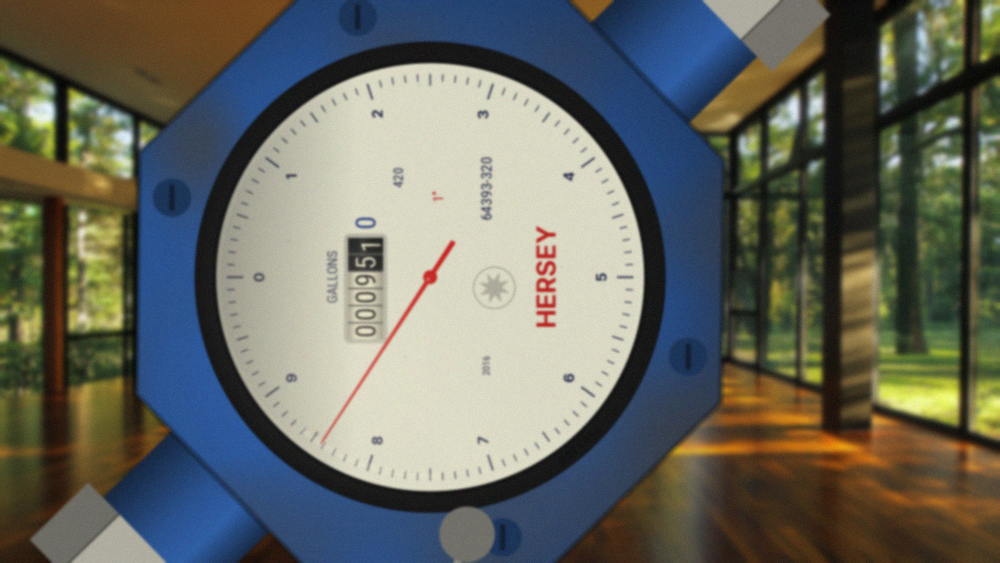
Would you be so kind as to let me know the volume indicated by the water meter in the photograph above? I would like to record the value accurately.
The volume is 9508.4 gal
